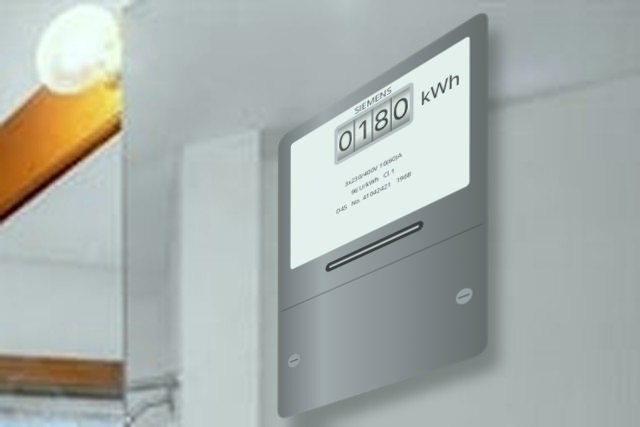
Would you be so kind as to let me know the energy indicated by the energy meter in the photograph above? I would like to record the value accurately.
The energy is 180 kWh
